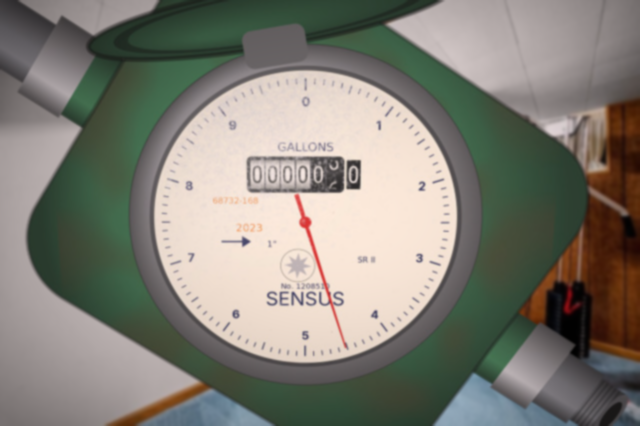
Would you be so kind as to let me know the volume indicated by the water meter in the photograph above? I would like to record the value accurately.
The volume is 54.5 gal
